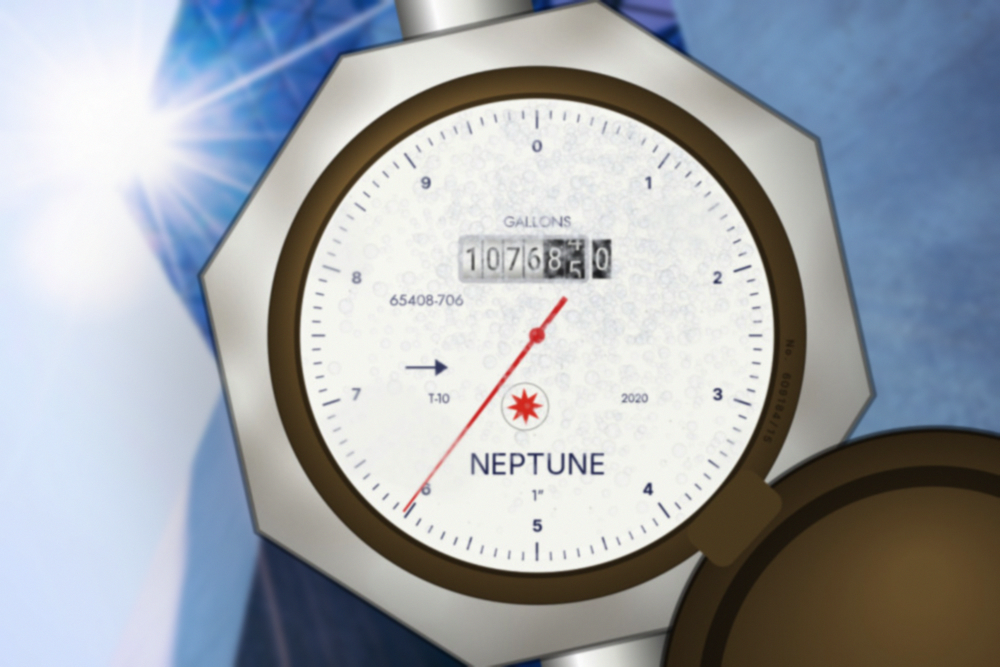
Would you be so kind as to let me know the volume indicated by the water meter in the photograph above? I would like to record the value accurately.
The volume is 1076846.0 gal
